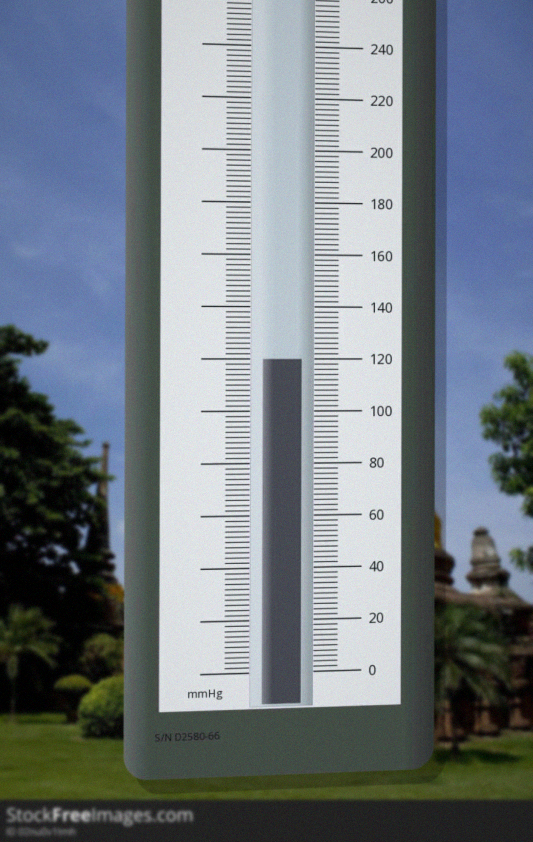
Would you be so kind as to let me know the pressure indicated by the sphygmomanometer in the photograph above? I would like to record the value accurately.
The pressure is 120 mmHg
